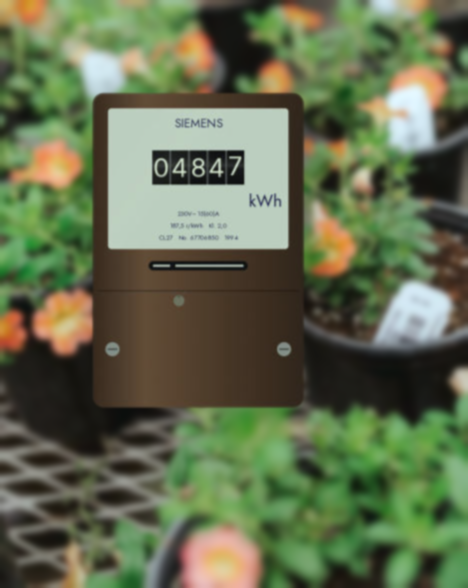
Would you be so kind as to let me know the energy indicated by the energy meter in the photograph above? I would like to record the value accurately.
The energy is 4847 kWh
